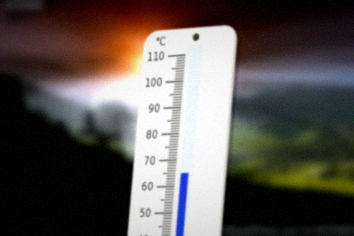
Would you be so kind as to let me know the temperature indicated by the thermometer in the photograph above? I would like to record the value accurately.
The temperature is 65 °C
